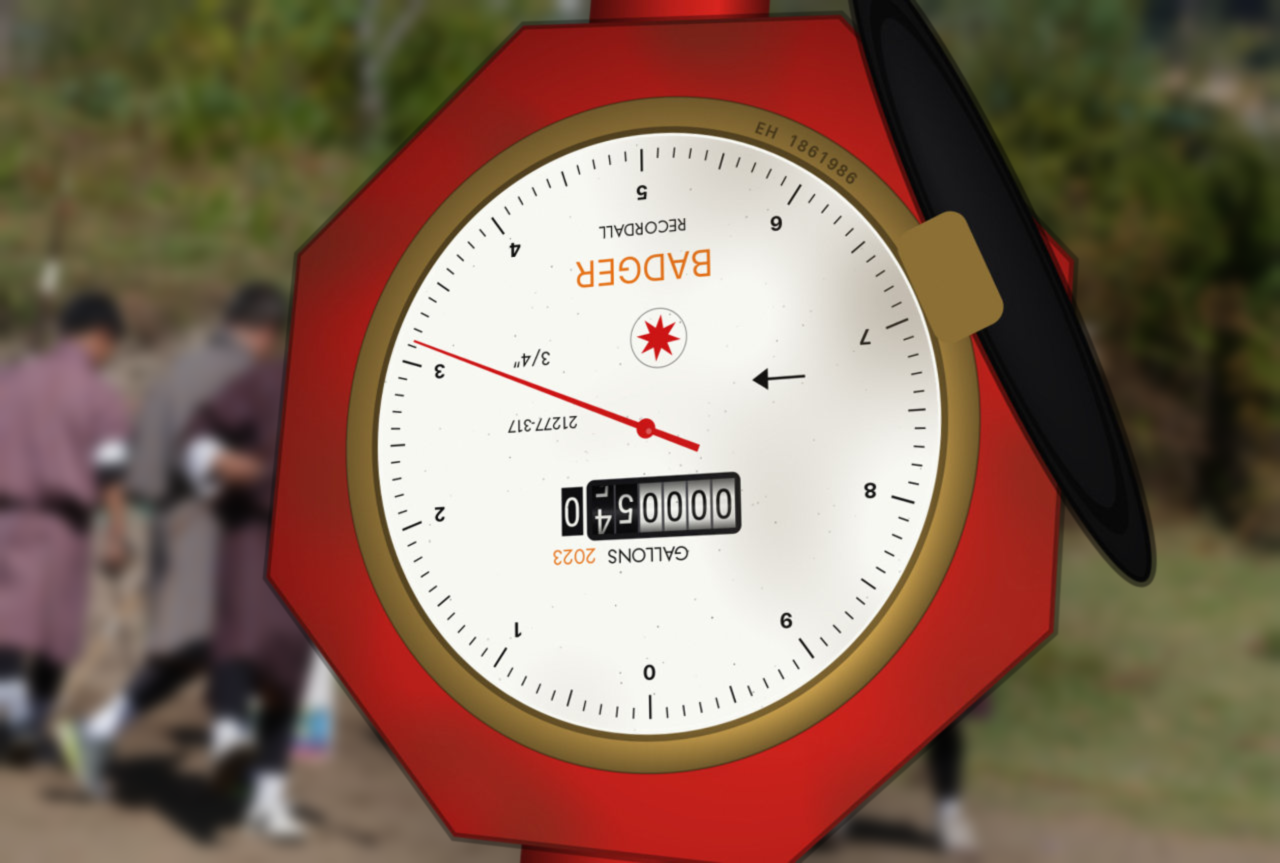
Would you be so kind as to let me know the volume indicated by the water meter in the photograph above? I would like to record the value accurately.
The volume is 543.1 gal
